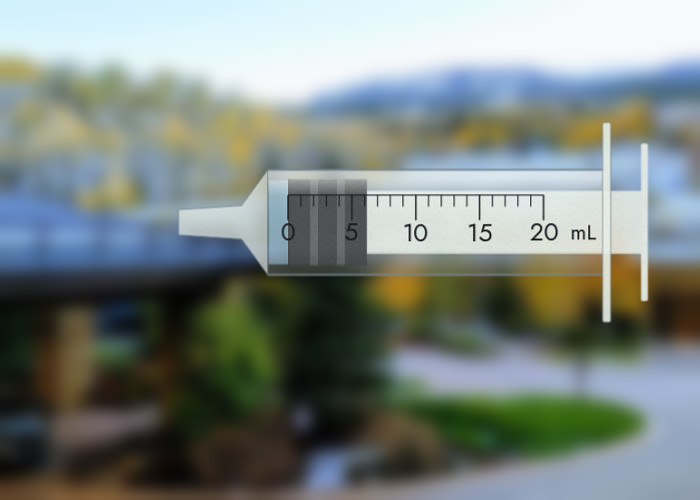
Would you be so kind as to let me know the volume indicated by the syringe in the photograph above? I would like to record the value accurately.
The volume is 0 mL
